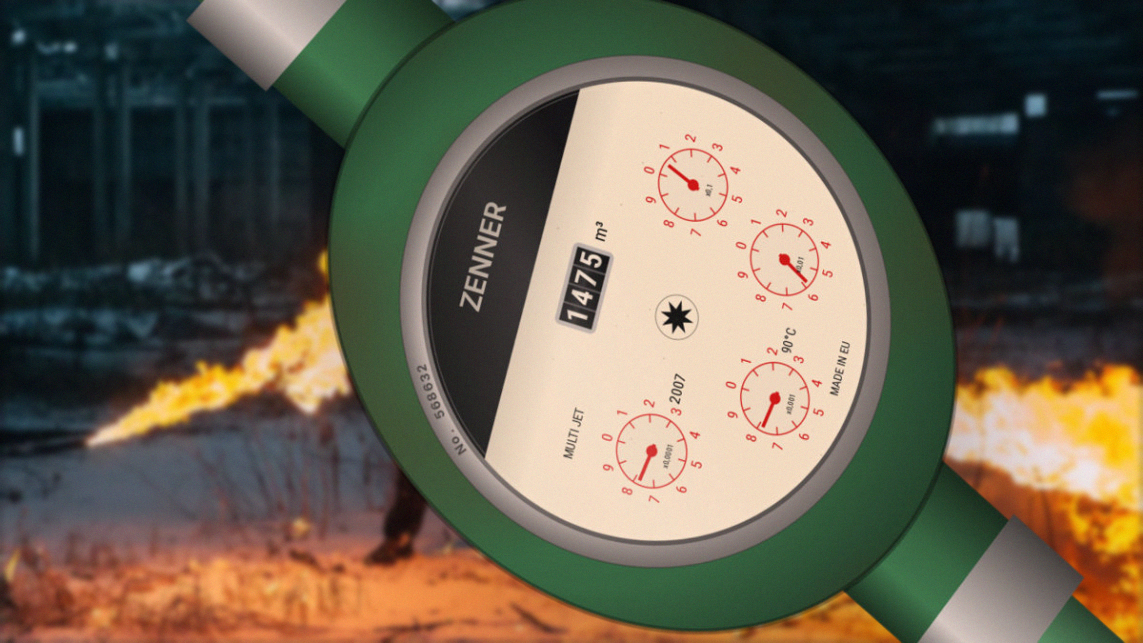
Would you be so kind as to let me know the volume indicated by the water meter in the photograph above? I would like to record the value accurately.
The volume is 1475.0577 m³
